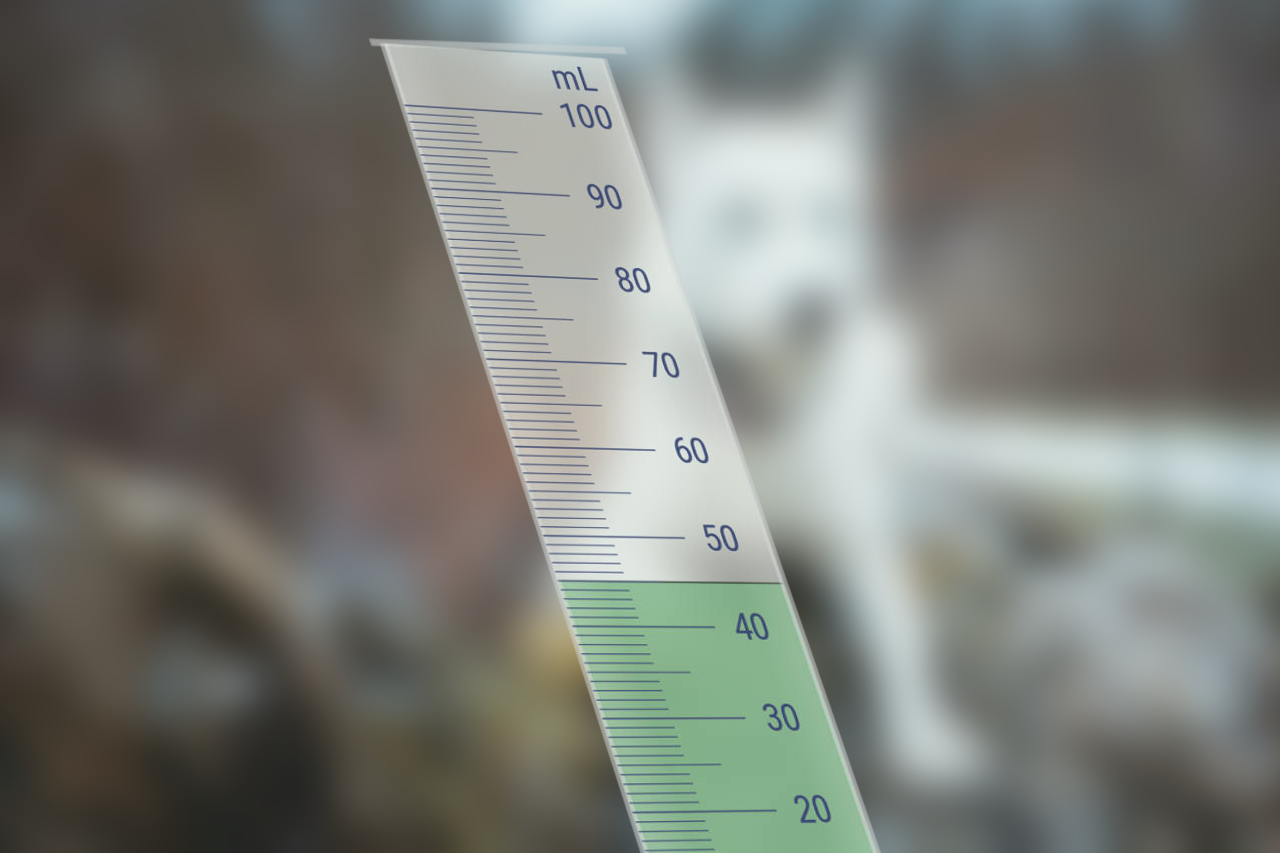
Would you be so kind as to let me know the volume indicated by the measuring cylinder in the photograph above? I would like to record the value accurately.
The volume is 45 mL
